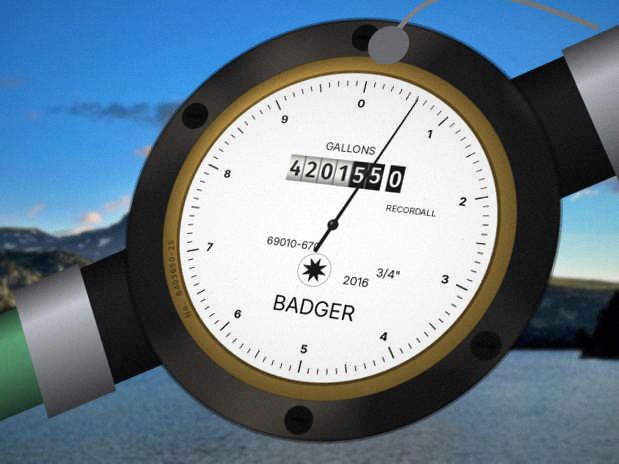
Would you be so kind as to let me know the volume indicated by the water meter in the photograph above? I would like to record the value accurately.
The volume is 4201550.6 gal
